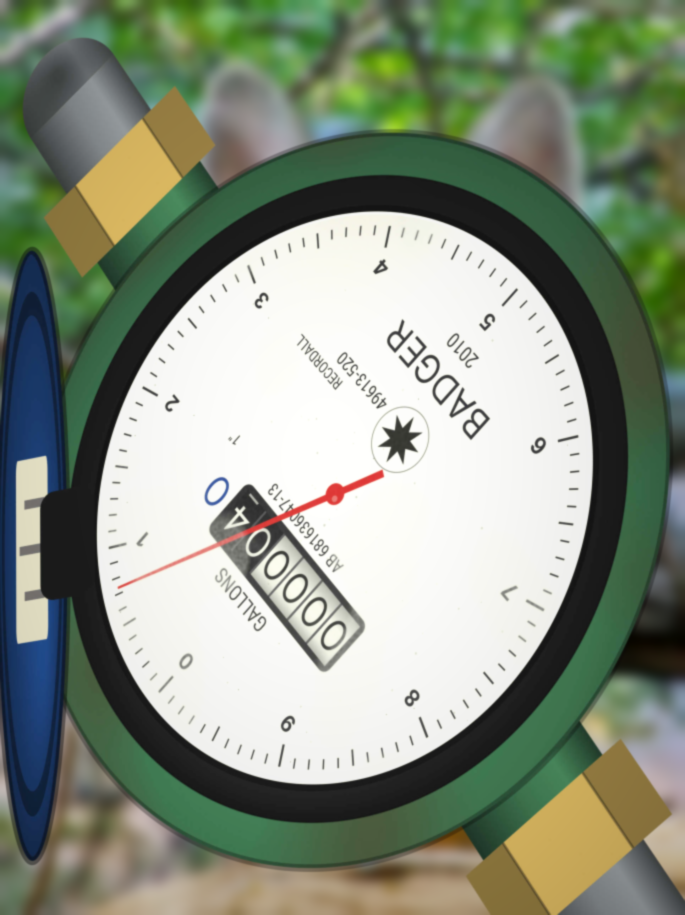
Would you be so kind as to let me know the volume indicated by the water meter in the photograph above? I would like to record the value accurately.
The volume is 40.7 gal
